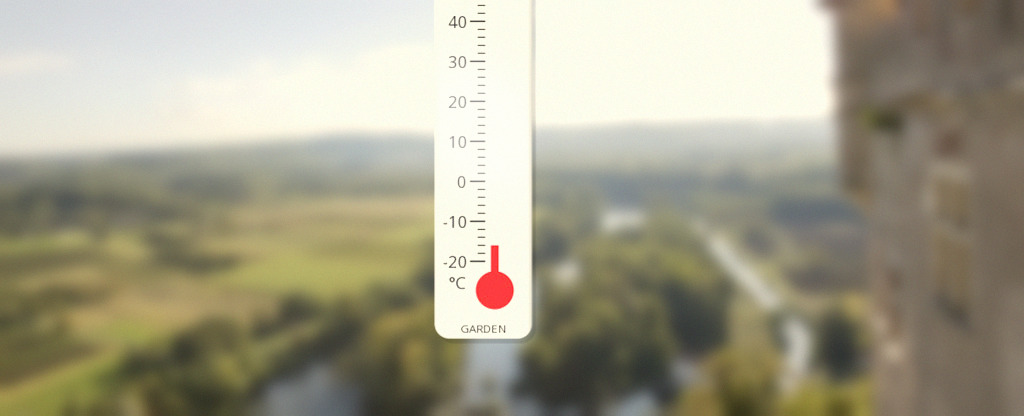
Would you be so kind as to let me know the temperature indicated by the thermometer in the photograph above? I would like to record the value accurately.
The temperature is -16 °C
